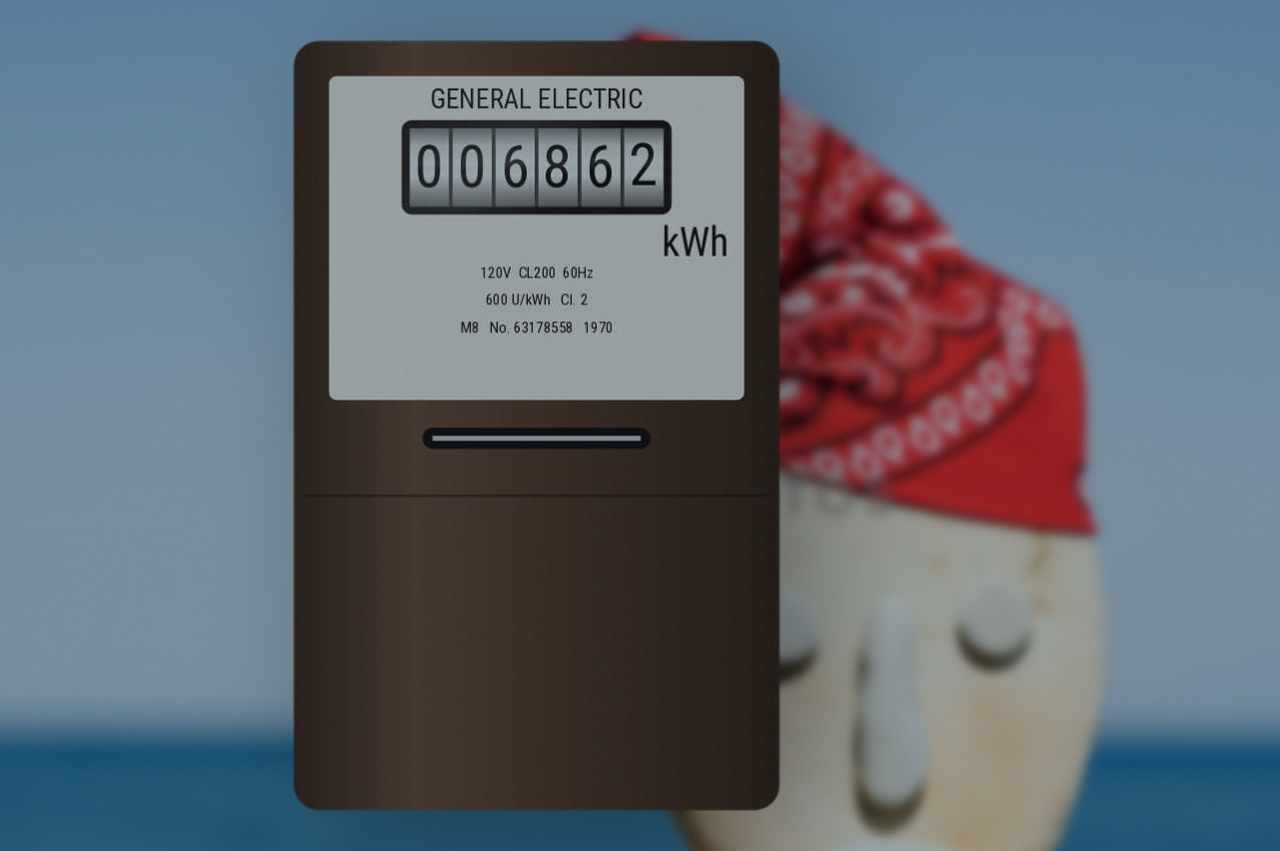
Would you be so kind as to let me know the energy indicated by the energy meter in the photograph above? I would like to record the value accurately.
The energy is 6862 kWh
